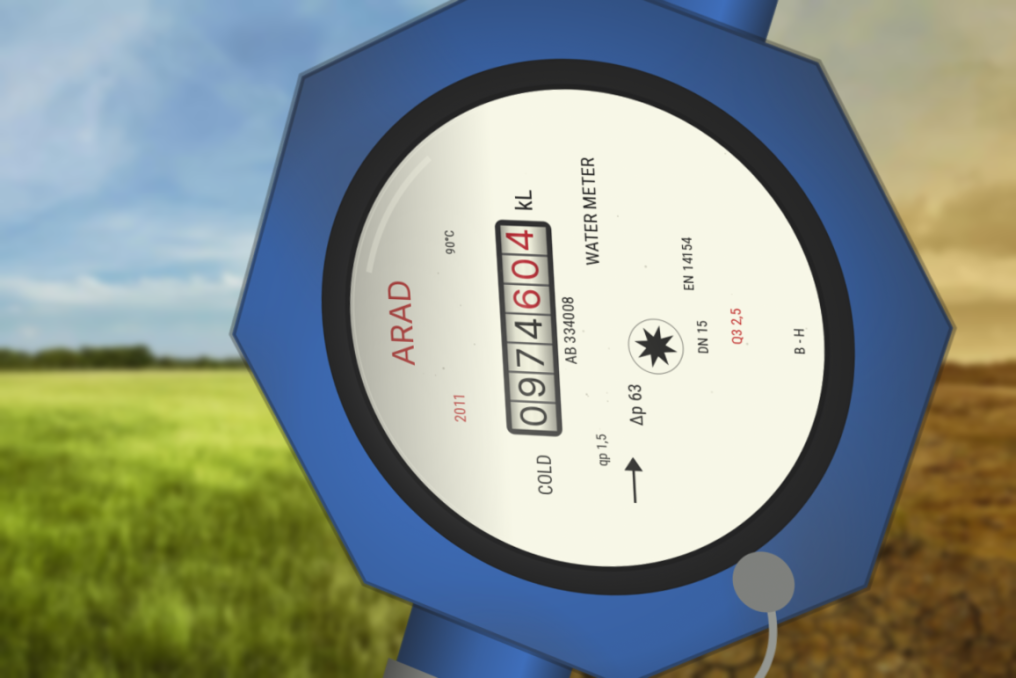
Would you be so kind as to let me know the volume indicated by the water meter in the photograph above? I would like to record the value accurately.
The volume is 974.604 kL
